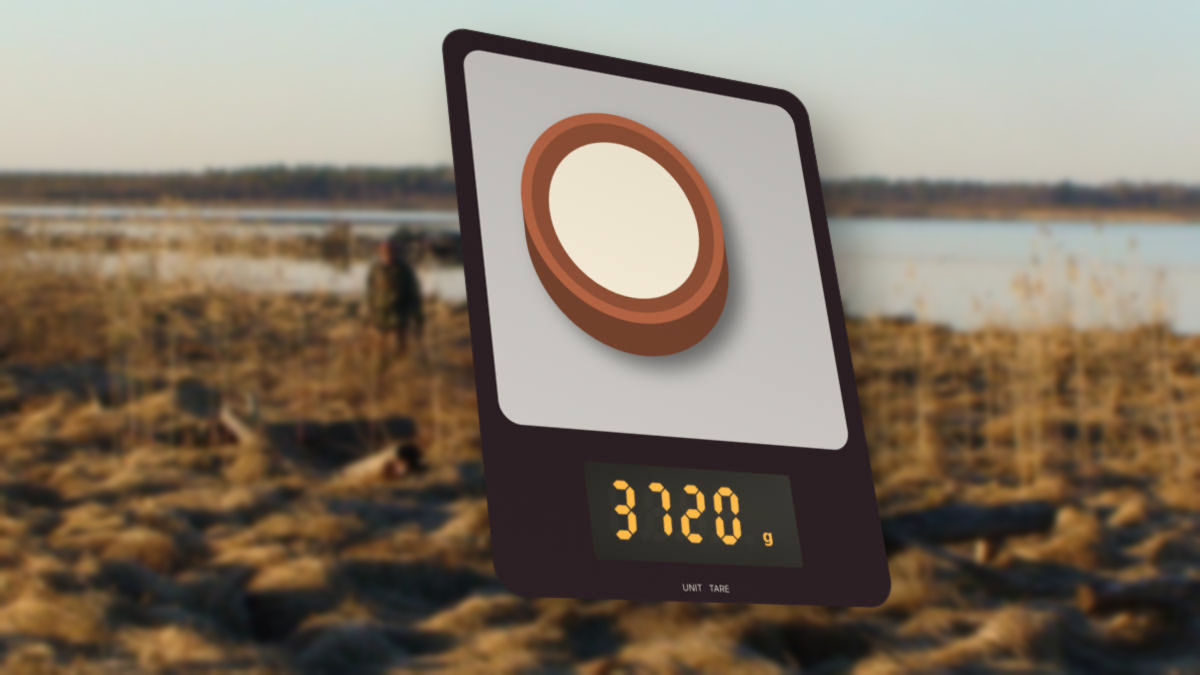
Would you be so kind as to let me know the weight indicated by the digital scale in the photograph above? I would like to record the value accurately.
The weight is 3720 g
